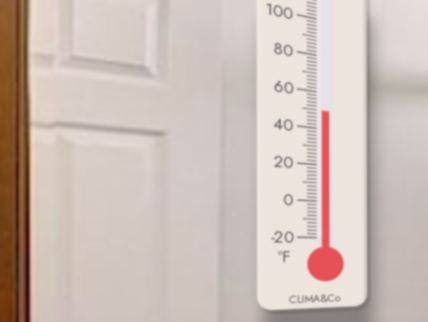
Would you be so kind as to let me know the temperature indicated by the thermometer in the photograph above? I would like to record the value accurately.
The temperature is 50 °F
